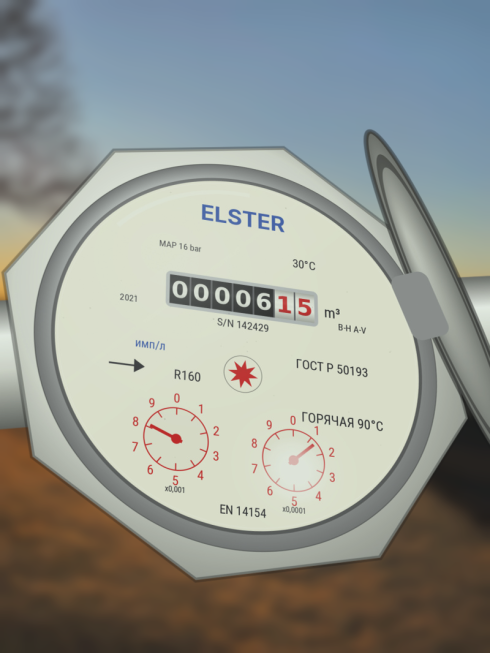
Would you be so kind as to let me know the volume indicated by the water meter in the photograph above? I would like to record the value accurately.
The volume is 6.1581 m³
